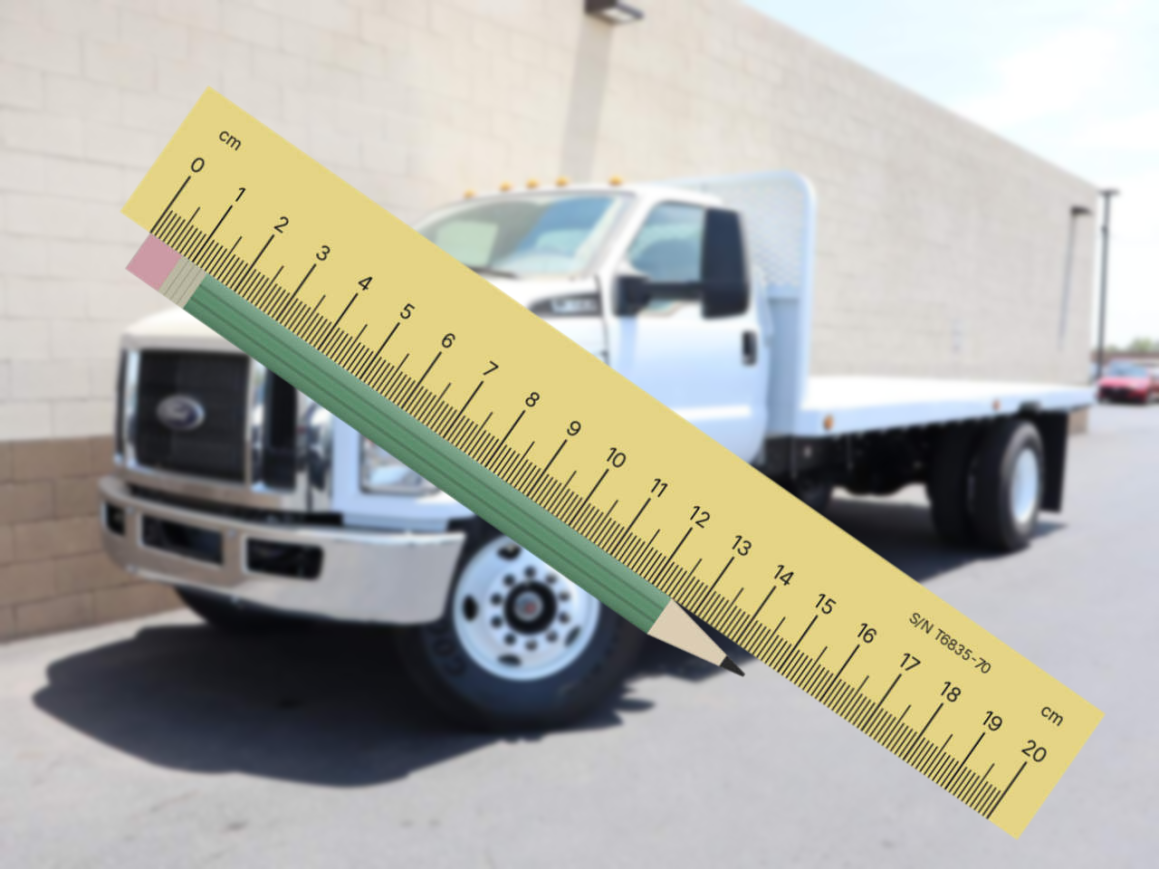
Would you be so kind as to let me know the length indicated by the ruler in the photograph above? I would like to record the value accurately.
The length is 14.5 cm
